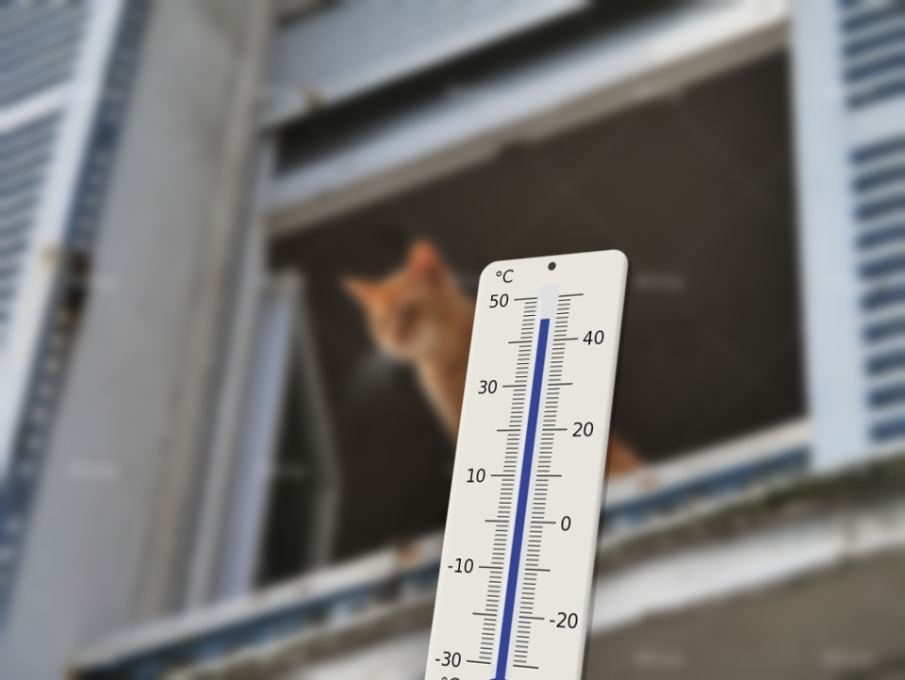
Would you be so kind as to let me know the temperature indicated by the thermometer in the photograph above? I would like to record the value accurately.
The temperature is 45 °C
